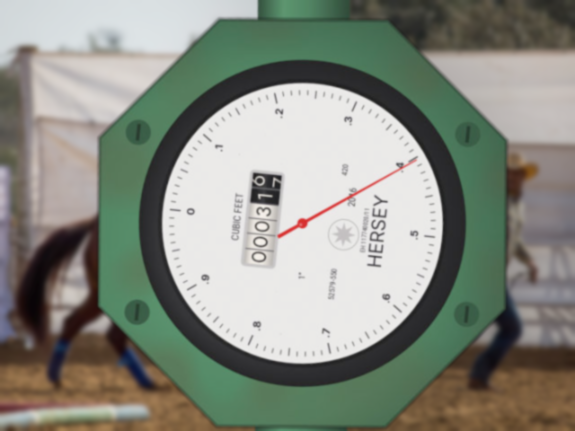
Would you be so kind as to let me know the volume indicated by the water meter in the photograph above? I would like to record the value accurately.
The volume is 316.40 ft³
